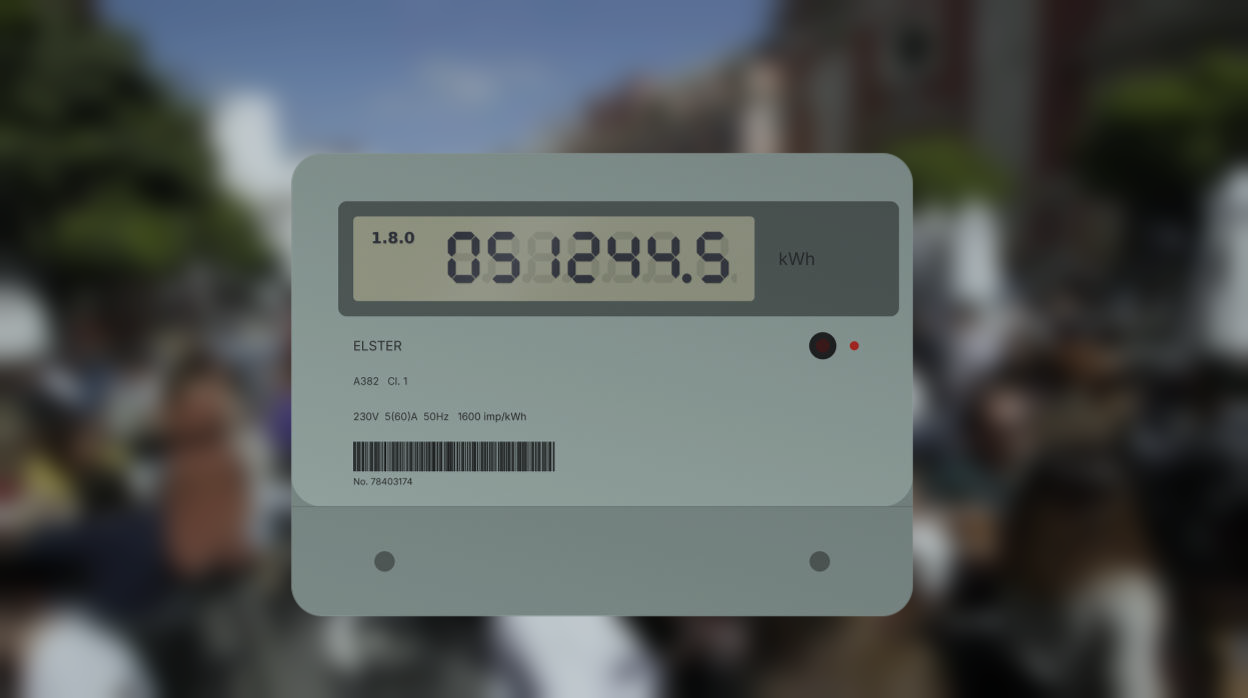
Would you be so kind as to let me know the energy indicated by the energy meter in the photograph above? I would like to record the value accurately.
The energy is 51244.5 kWh
